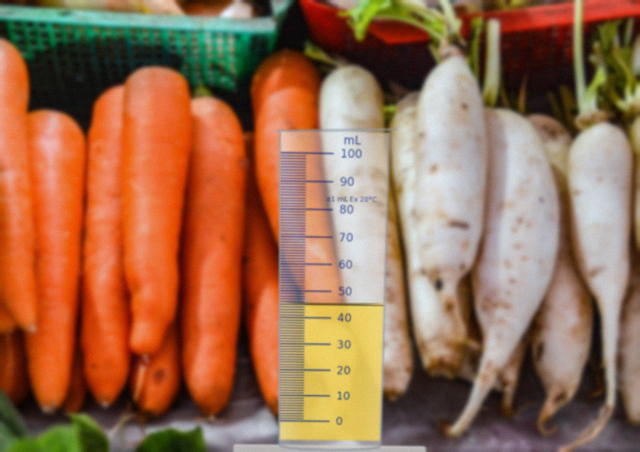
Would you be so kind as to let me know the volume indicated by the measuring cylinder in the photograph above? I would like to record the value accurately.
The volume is 45 mL
